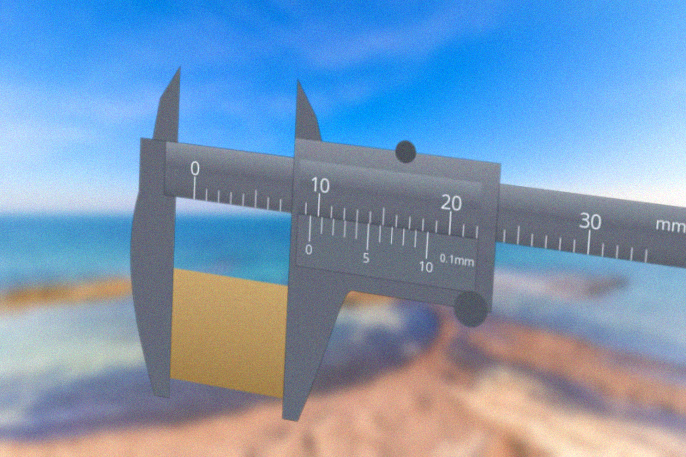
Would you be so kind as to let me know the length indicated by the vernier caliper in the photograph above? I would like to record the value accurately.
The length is 9.4 mm
